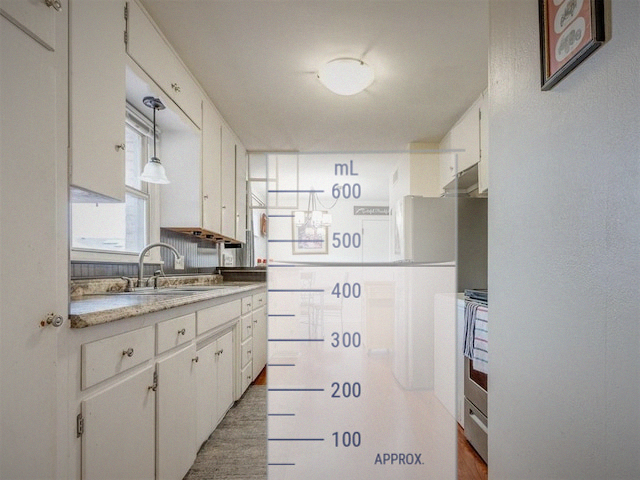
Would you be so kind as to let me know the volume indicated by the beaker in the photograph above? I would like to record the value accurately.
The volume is 450 mL
